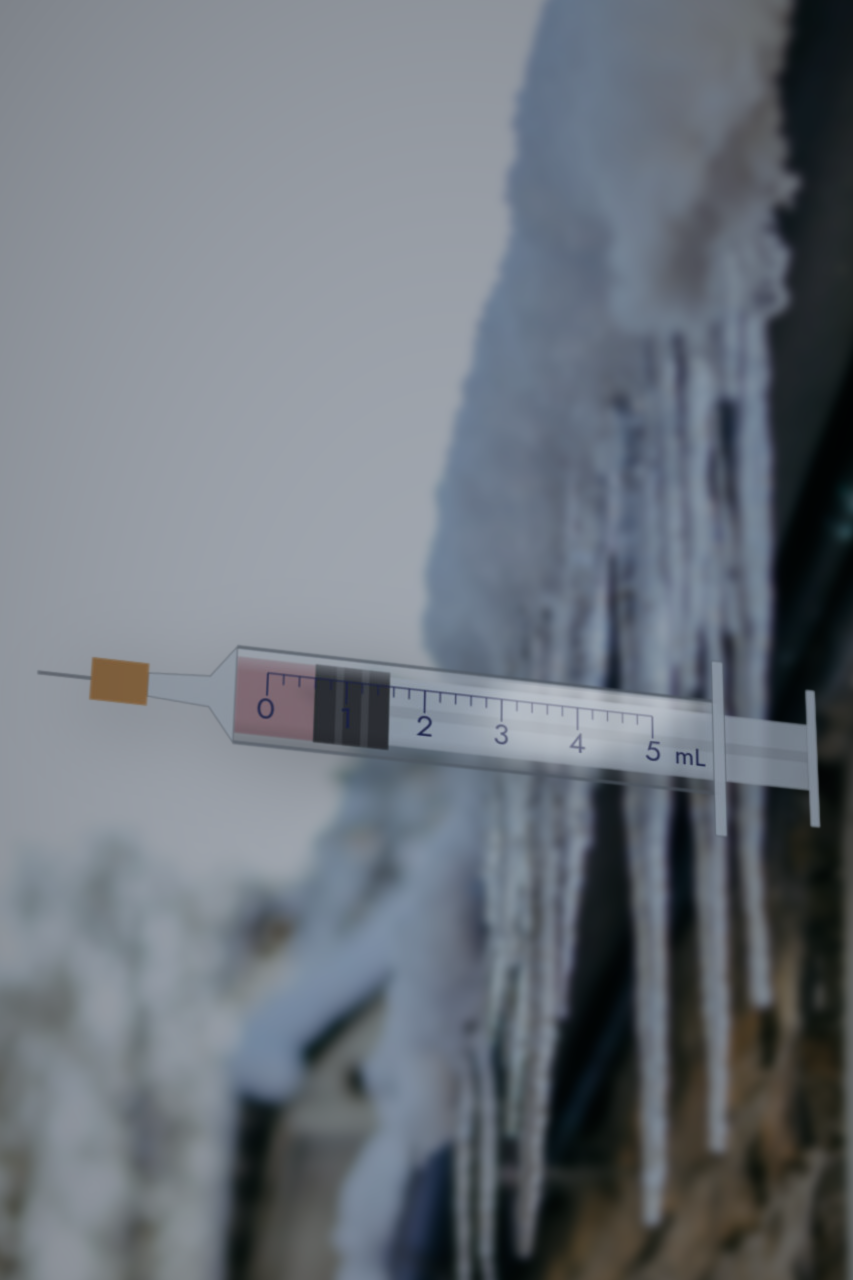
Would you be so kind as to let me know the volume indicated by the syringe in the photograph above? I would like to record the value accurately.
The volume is 0.6 mL
